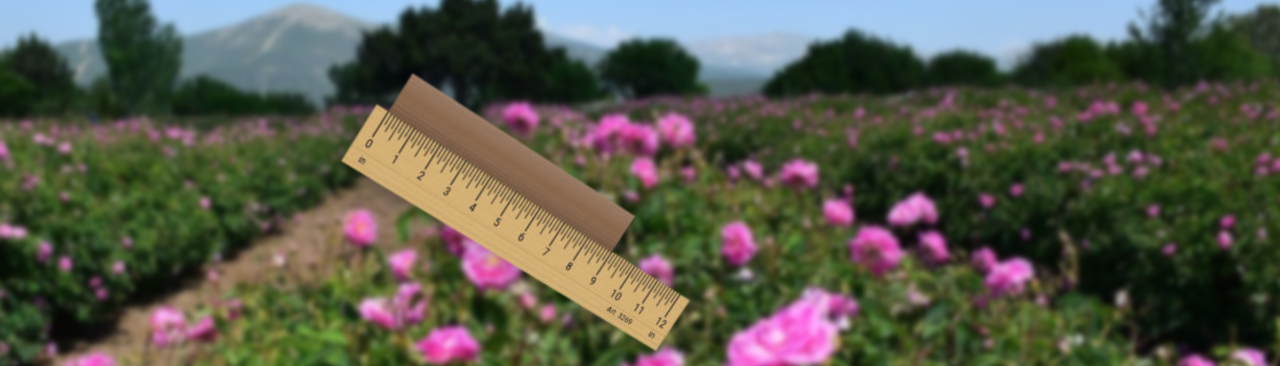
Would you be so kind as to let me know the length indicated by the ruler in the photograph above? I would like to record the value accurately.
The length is 9 in
